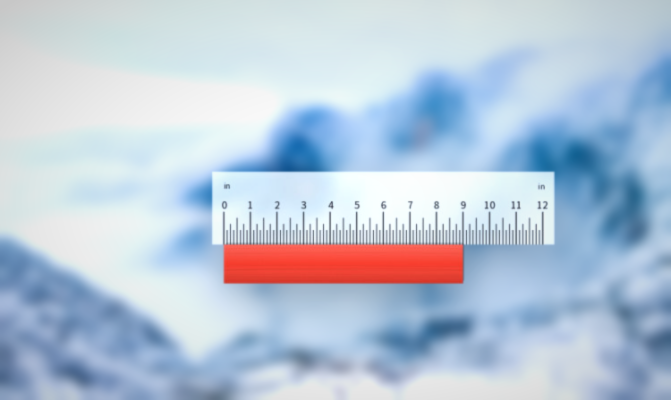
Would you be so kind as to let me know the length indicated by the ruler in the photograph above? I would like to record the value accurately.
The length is 9 in
